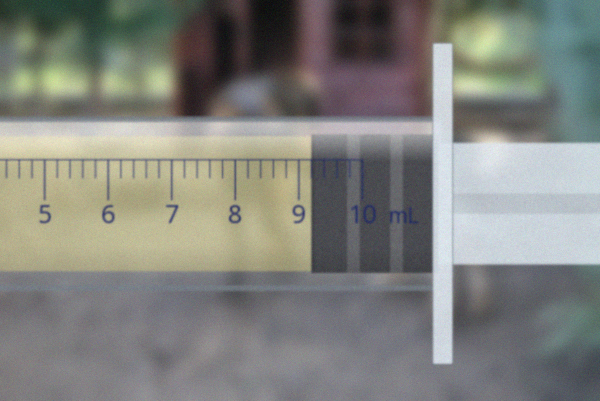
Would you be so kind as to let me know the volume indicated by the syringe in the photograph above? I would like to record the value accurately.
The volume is 9.2 mL
